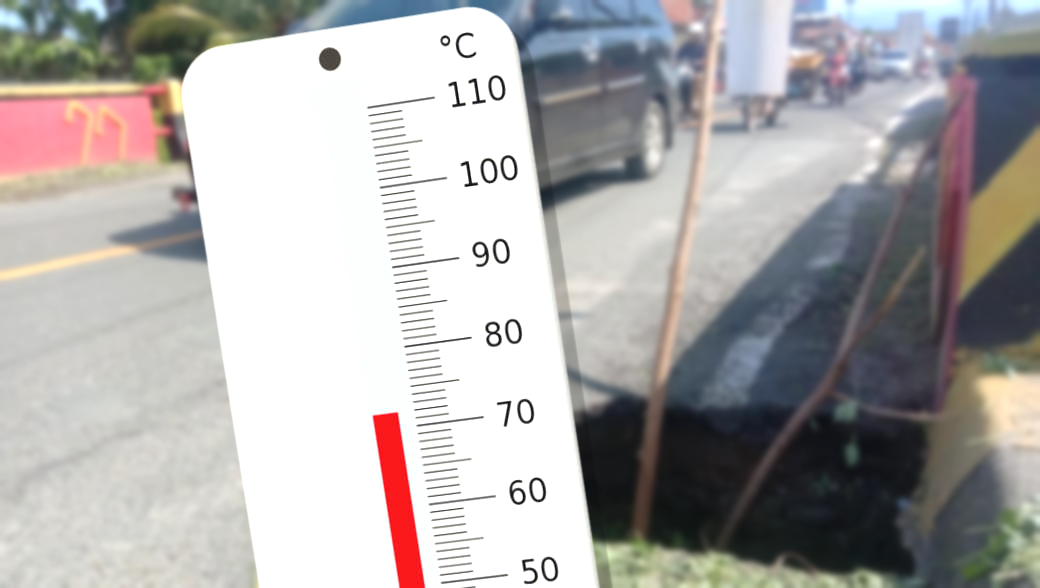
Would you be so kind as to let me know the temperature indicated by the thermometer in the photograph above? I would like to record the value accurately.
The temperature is 72 °C
